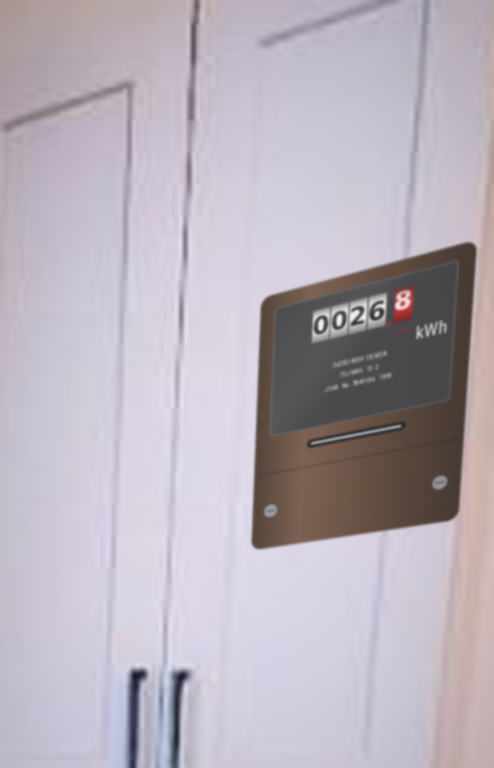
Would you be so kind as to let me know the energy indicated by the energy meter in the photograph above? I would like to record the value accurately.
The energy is 26.8 kWh
